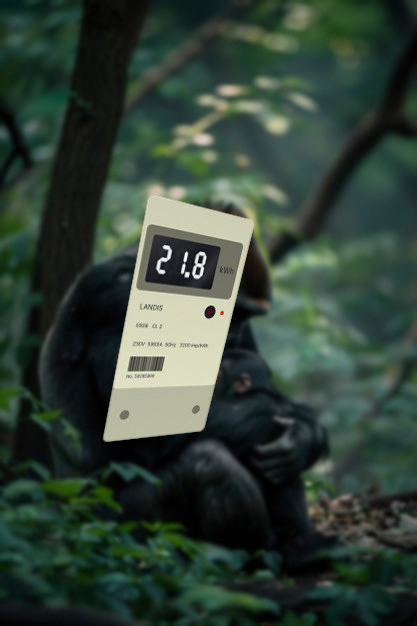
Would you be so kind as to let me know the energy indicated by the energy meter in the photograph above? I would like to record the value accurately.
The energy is 21.8 kWh
